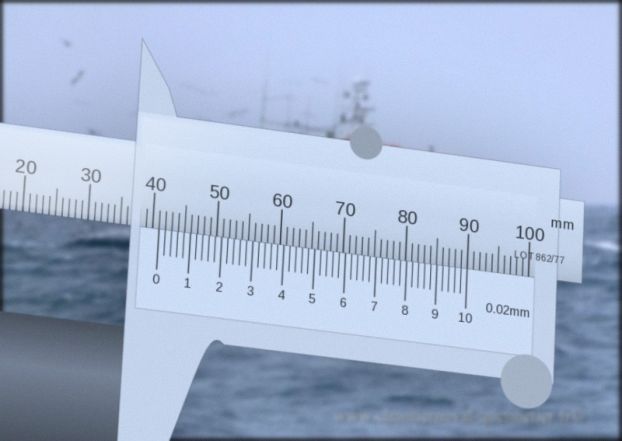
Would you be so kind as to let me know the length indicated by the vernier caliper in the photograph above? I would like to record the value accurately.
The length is 41.0 mm
